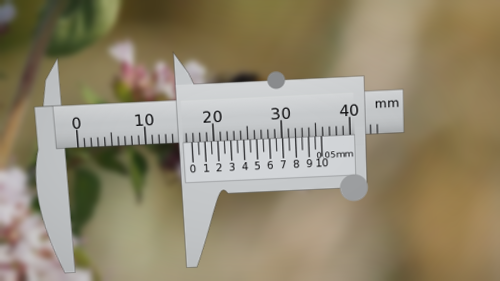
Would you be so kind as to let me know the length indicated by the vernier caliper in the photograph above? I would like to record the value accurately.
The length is 16.8 mm
